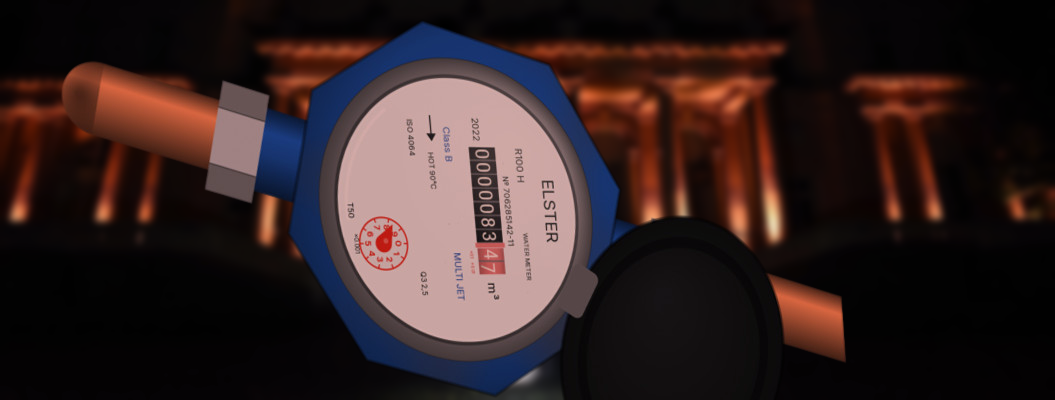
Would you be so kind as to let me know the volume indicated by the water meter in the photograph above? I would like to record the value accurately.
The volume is 83.468 m³
